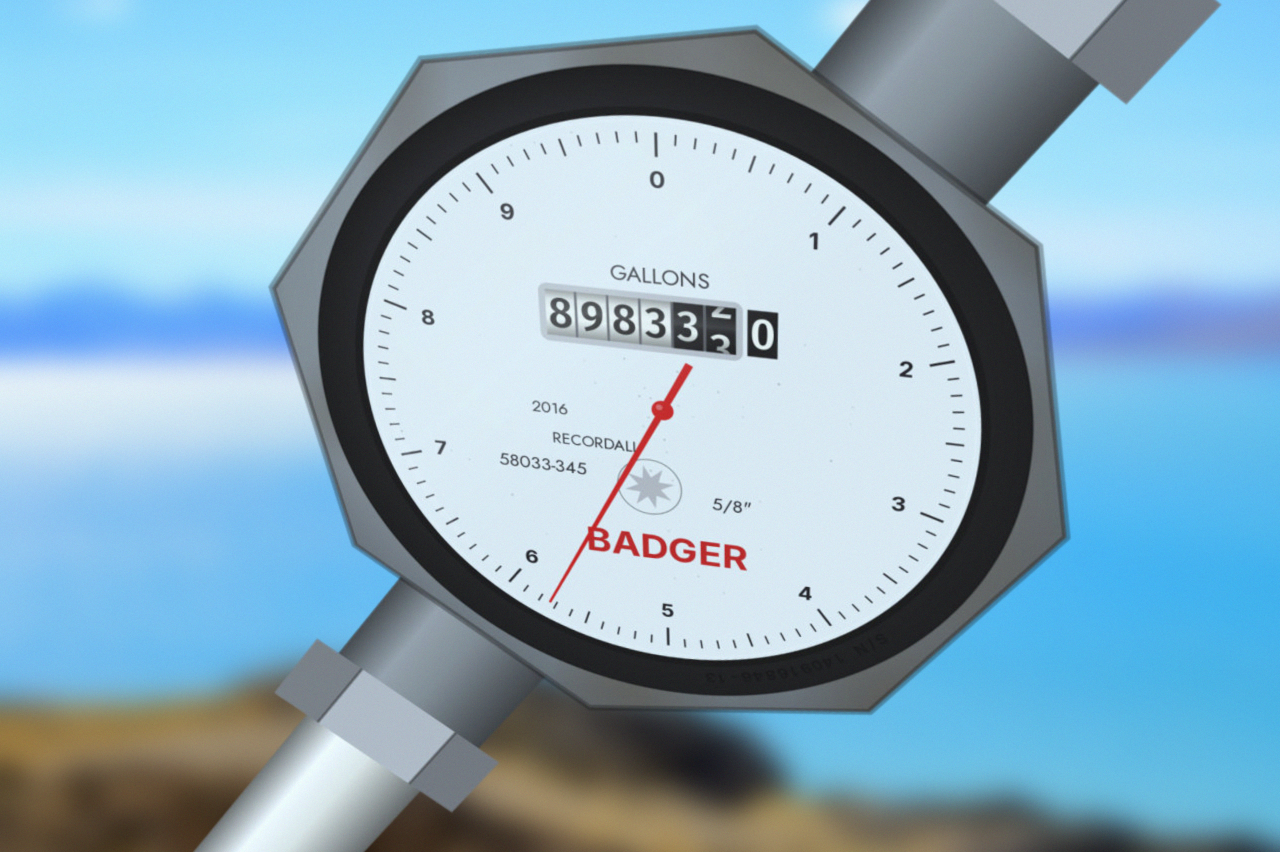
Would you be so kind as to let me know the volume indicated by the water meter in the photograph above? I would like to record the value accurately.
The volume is 8983325.7 gal
